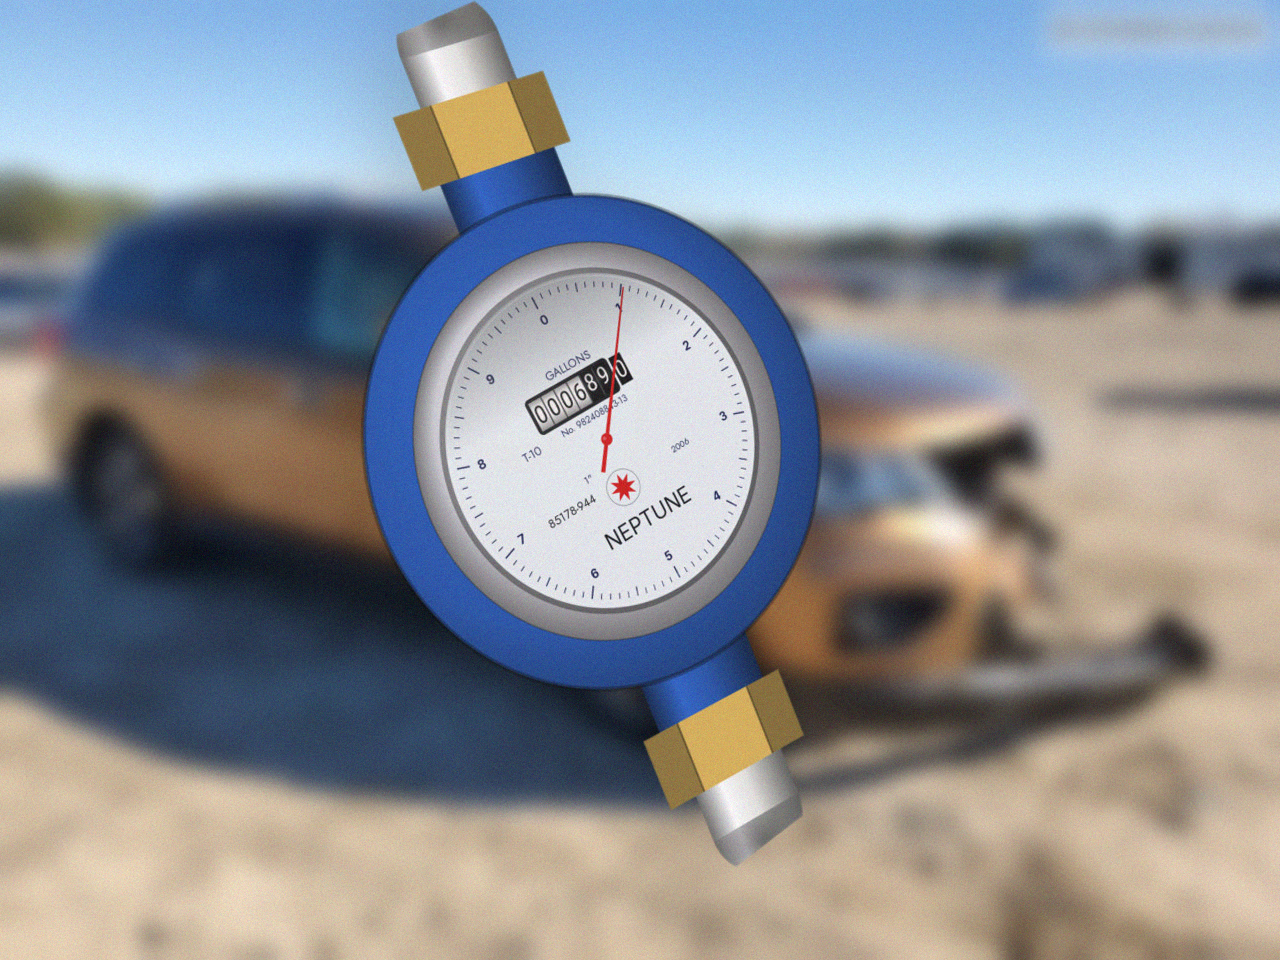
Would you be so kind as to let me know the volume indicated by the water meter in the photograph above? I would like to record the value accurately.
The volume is 6891.0 gal
